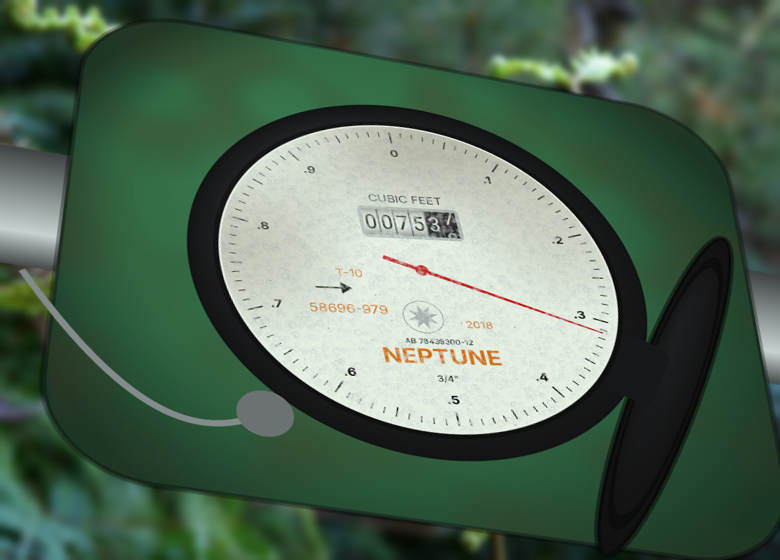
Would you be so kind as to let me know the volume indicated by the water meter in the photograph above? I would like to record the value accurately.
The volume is 7537.31 ft³
